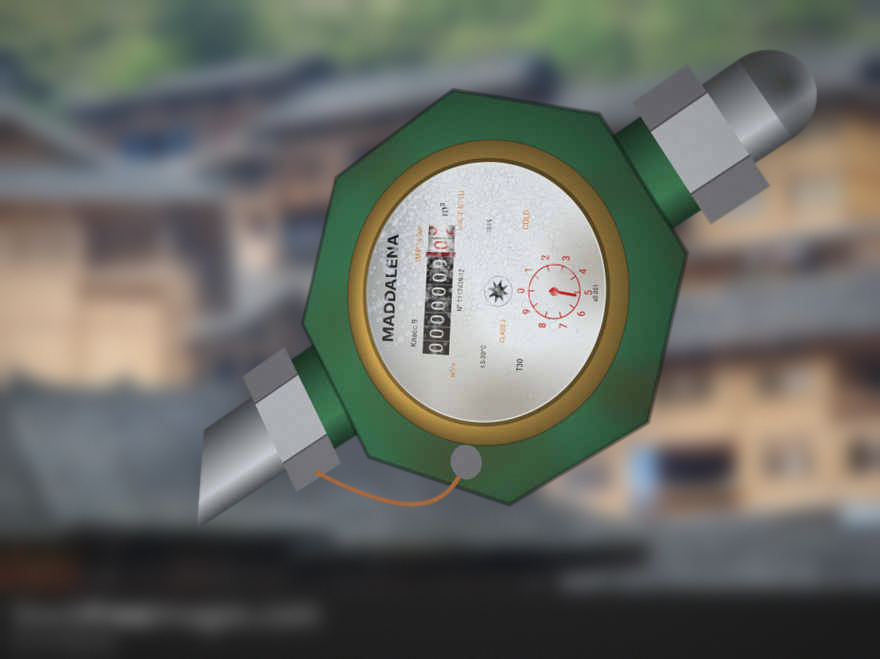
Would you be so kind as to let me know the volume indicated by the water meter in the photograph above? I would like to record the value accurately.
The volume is 9.055 m³
